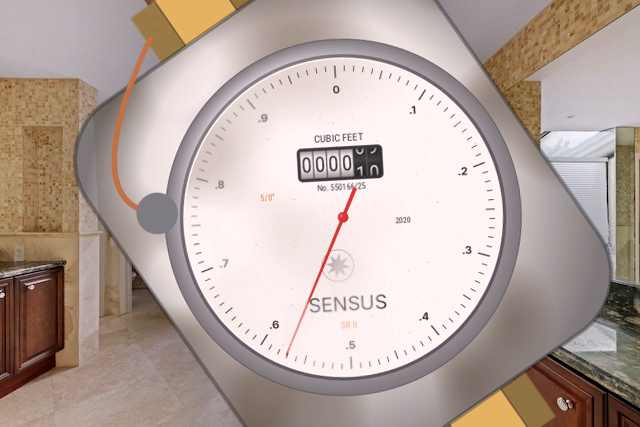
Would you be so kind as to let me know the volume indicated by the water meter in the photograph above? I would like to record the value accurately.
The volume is 9.57 ft³
